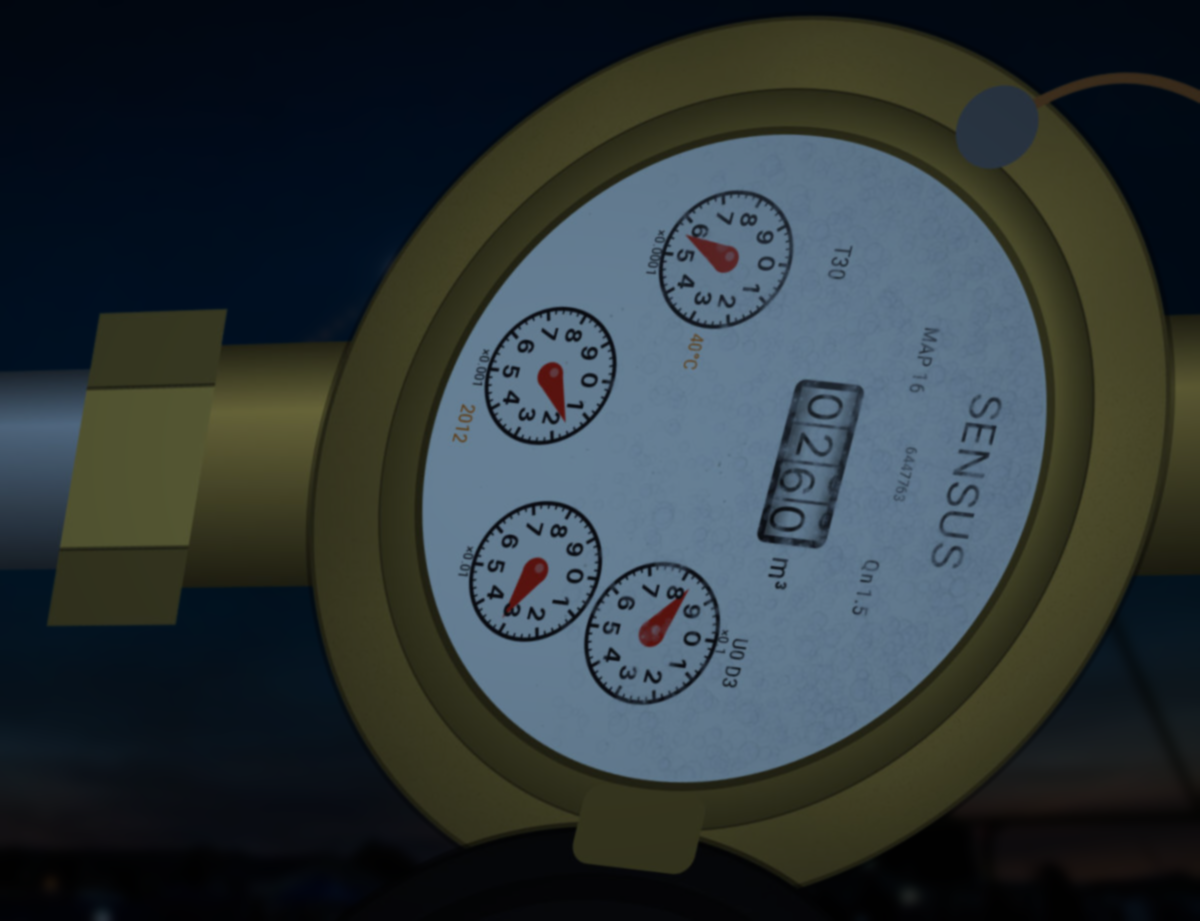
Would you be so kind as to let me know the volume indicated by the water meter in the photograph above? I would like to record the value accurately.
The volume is 259.8315 m³
